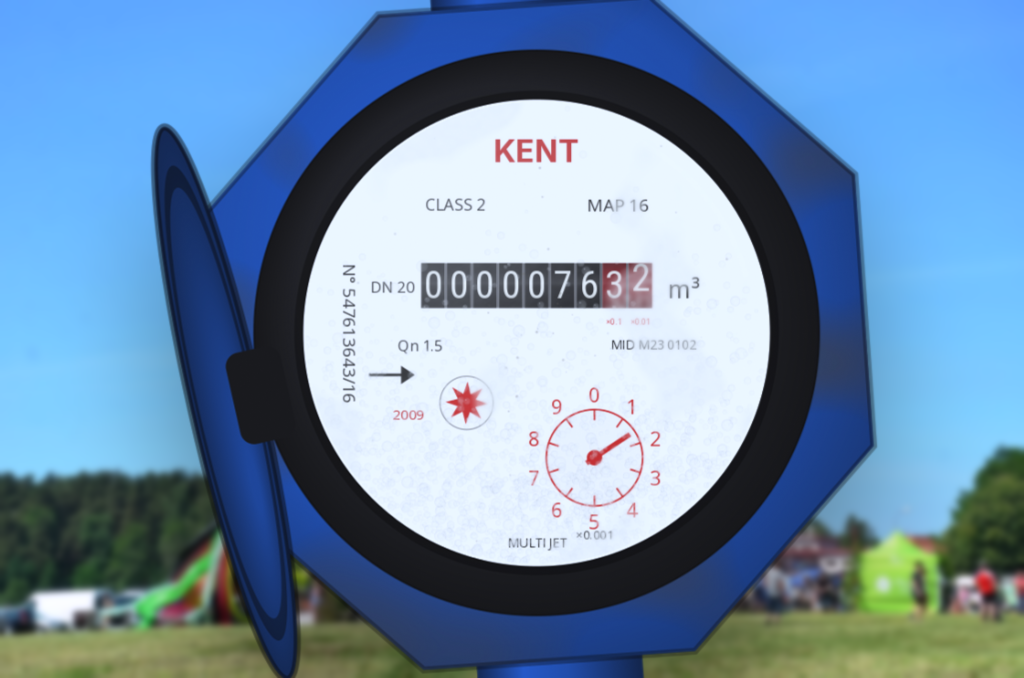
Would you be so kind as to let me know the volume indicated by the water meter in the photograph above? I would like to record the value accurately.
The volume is 76.321 m³
